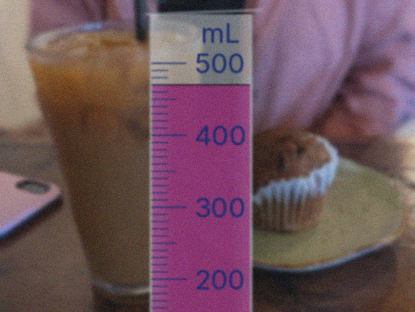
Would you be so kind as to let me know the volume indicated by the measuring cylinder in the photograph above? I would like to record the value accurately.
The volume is 470 mL
